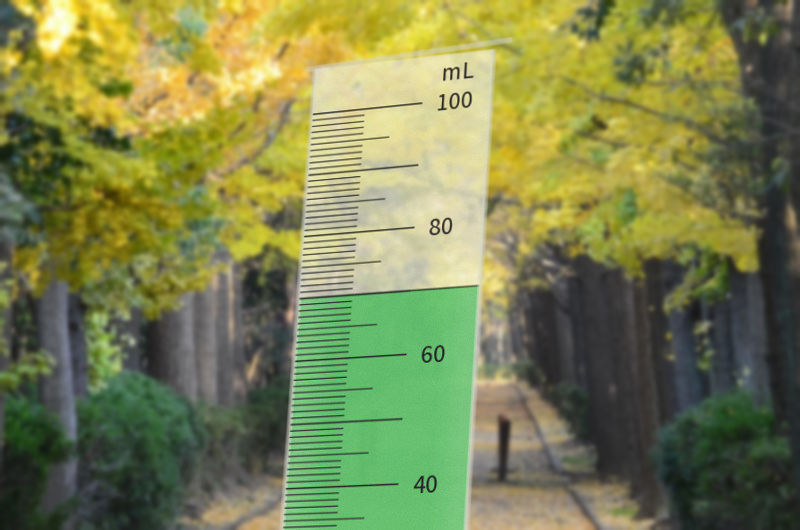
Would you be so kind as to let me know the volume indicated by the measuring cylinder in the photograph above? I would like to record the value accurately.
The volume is 70 mL
